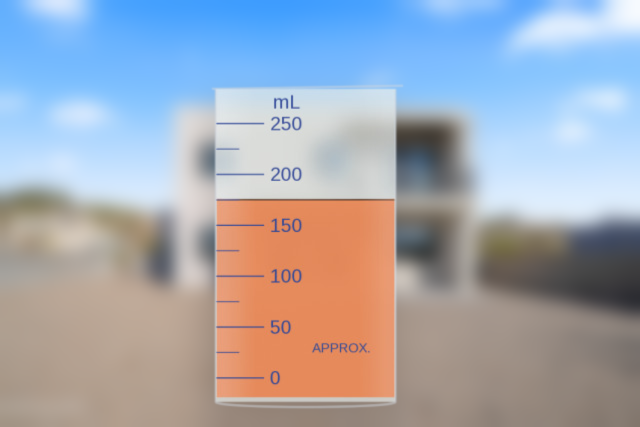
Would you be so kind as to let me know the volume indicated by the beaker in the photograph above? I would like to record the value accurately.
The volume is 175 mL
